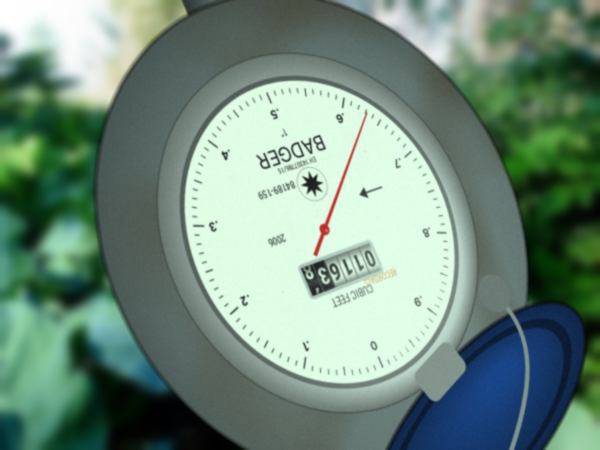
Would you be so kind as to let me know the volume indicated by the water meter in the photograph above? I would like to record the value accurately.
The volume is 11637.63 ft³
